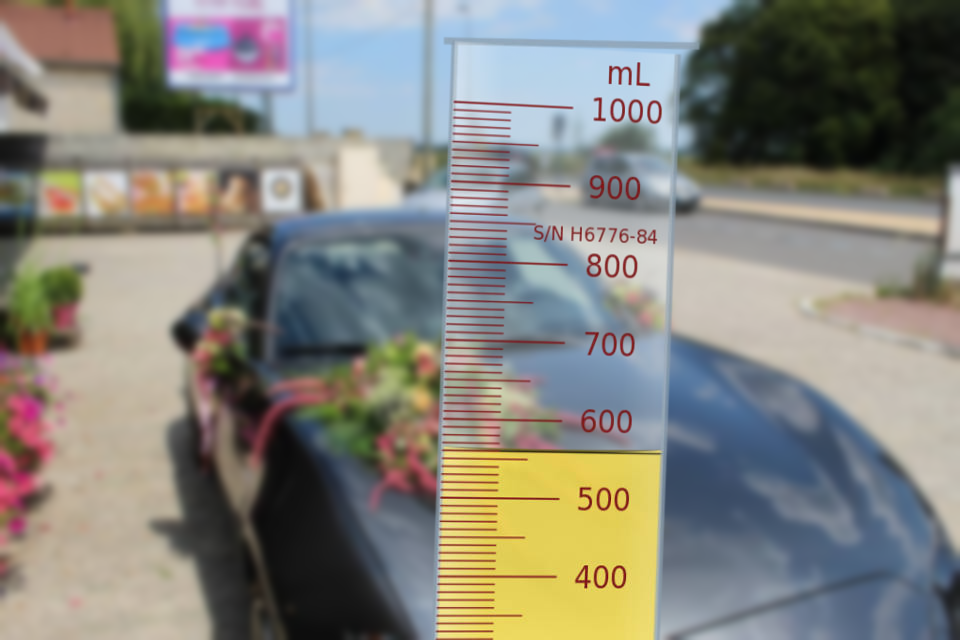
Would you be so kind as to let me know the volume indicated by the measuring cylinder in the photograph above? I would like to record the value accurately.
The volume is 560 mL
